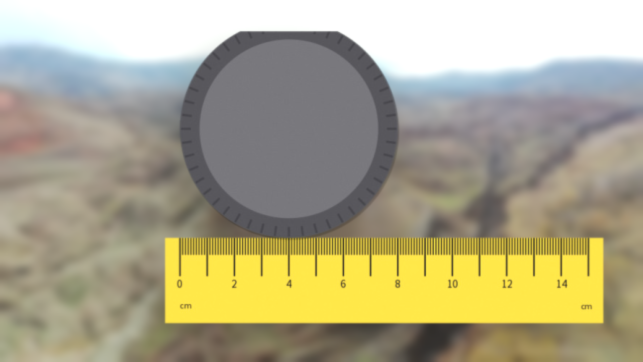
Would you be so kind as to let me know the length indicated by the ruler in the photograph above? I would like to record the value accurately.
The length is 8 cm
